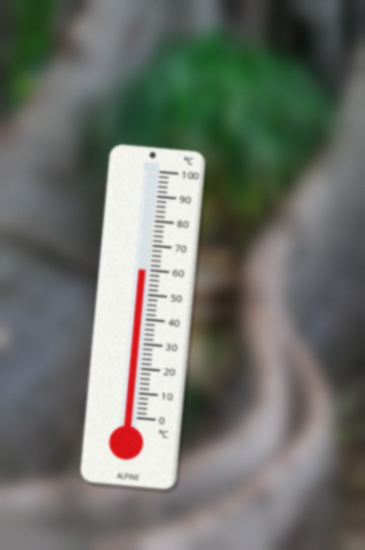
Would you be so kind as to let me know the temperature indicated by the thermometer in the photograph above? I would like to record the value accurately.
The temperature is 60 °C
